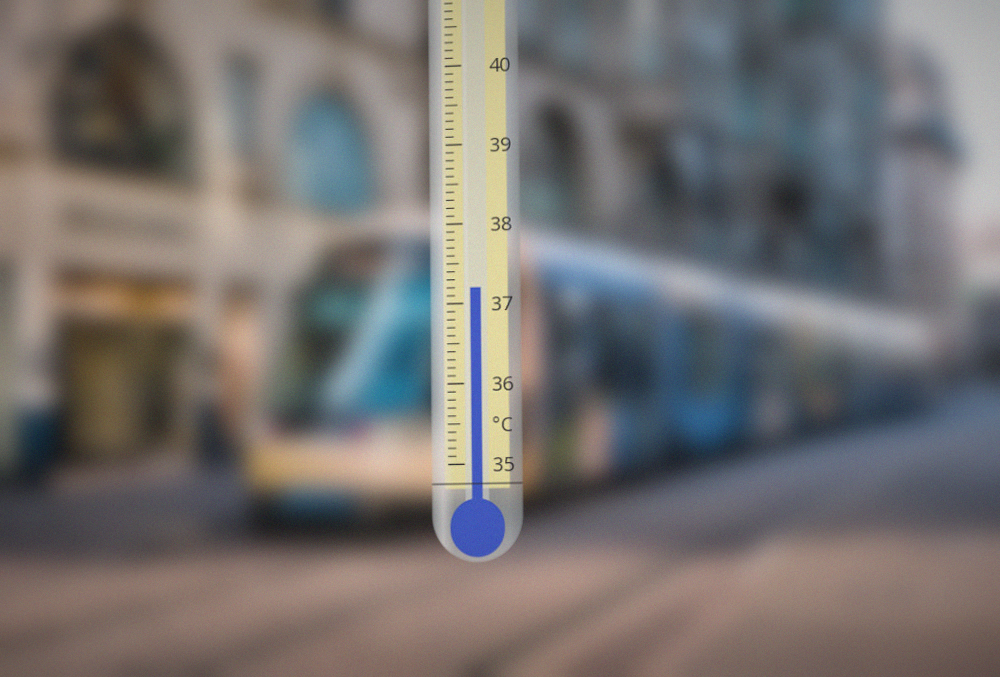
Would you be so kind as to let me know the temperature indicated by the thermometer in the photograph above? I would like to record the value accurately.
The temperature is 37.2 °C
